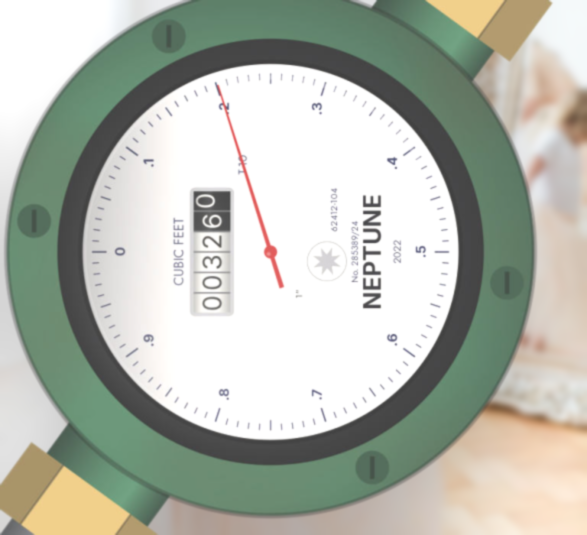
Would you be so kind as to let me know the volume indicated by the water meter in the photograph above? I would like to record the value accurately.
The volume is 3260.20 ft³
